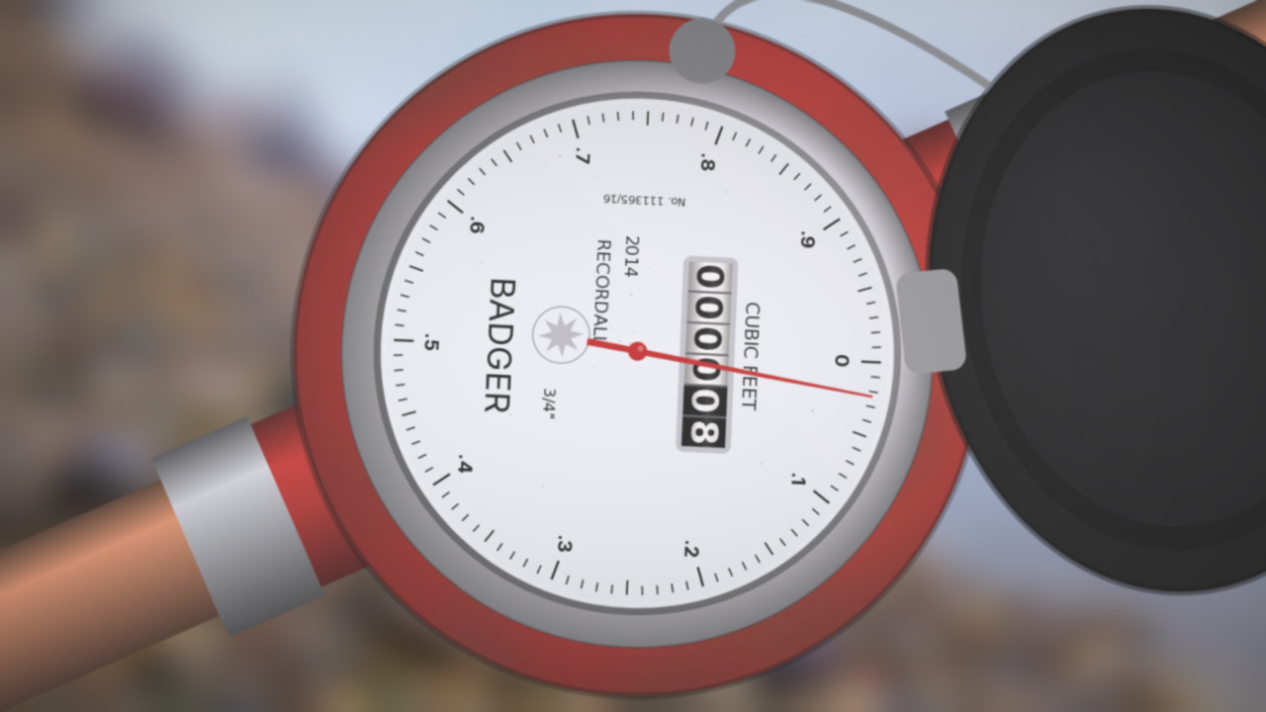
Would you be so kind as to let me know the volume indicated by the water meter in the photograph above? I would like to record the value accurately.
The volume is 8.02 ft³
